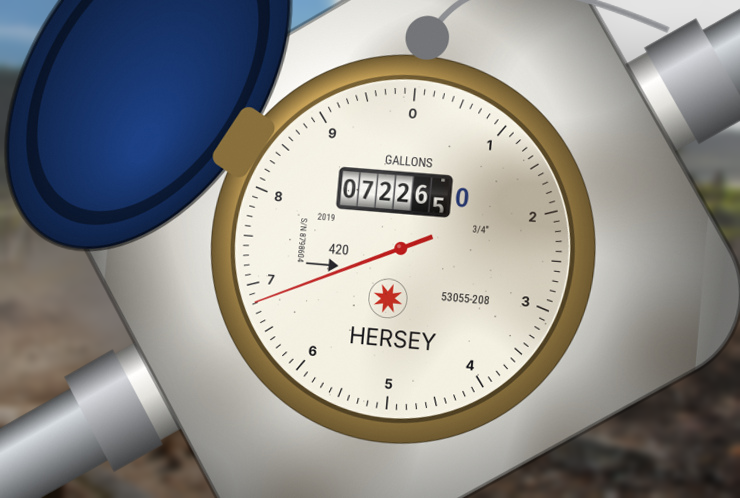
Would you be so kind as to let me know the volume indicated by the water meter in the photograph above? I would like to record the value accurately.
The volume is 722646.8 gal
